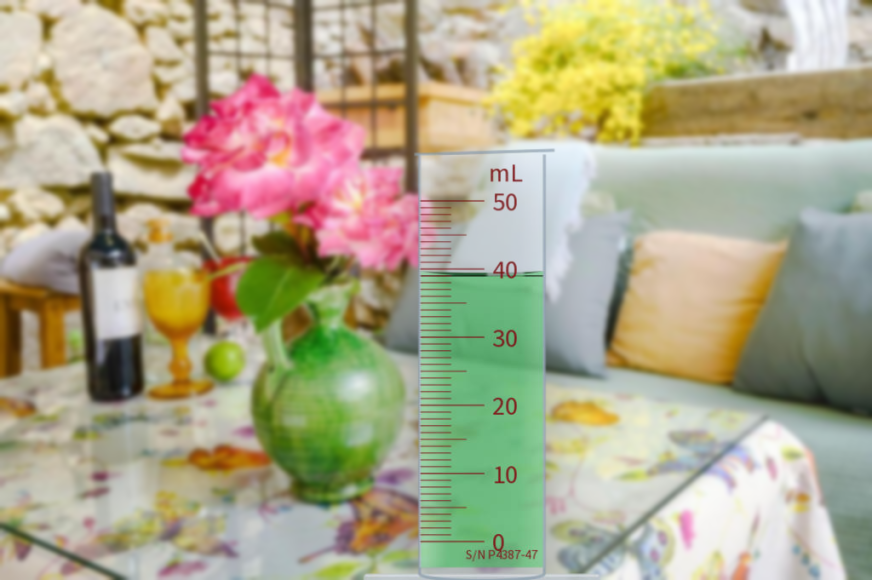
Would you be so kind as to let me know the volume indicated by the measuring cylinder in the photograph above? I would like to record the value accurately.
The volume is 39 mL
